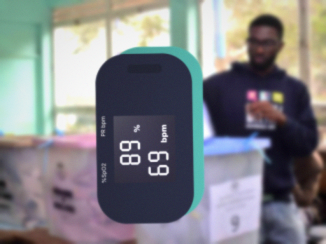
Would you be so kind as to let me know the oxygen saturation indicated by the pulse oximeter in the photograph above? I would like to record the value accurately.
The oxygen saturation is 89 %
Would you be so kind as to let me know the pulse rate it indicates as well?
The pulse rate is 69 bpm
